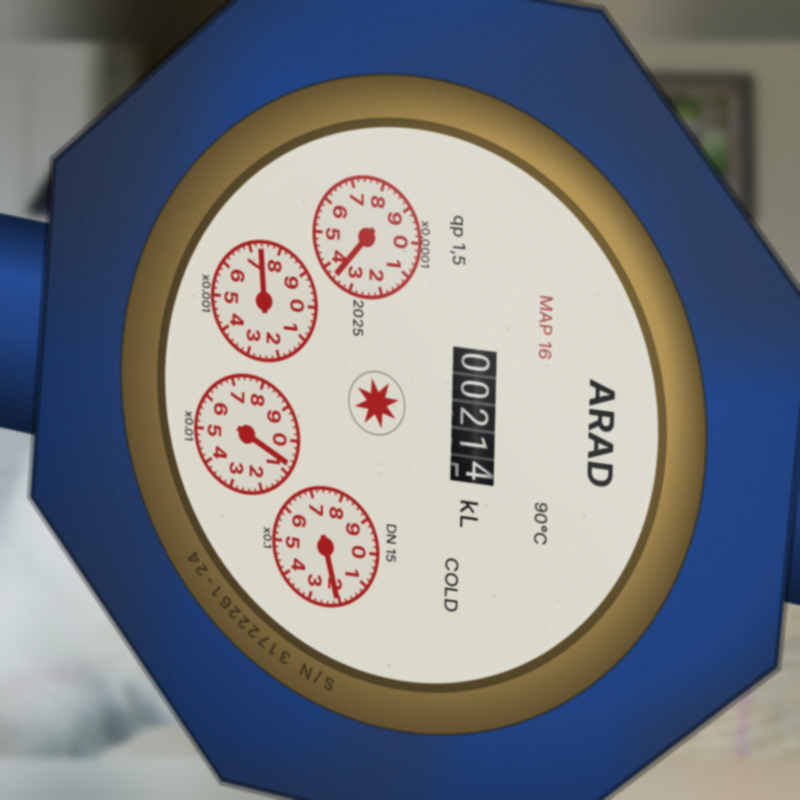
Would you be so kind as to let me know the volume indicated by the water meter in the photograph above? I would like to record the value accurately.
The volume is 214.2073 kL
